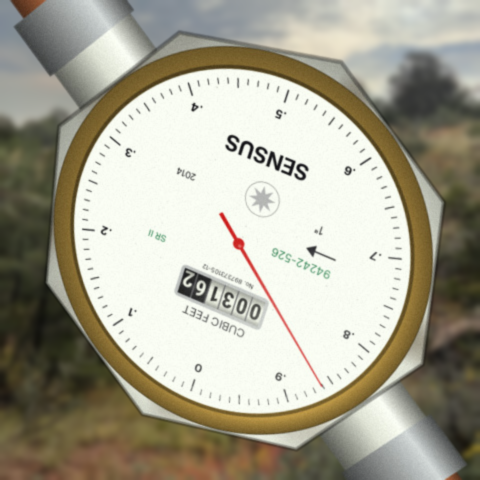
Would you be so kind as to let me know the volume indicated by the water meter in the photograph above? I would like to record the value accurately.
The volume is 3161.86 ft³
